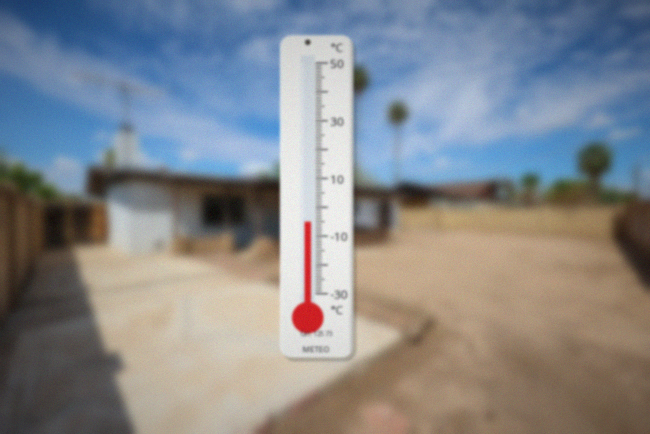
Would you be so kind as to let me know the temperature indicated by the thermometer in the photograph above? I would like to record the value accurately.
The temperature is -5 °C
